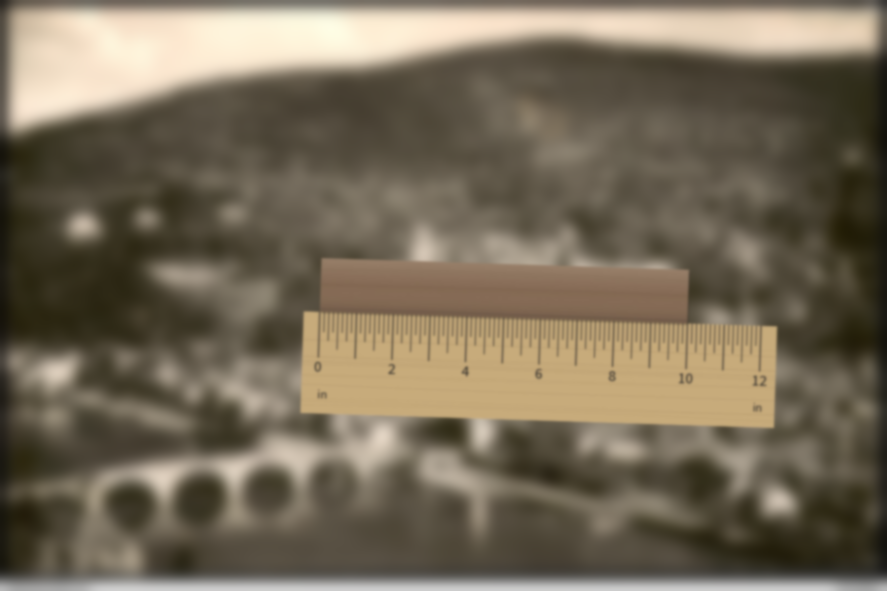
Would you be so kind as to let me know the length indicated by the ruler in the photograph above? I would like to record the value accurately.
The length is 10 in
